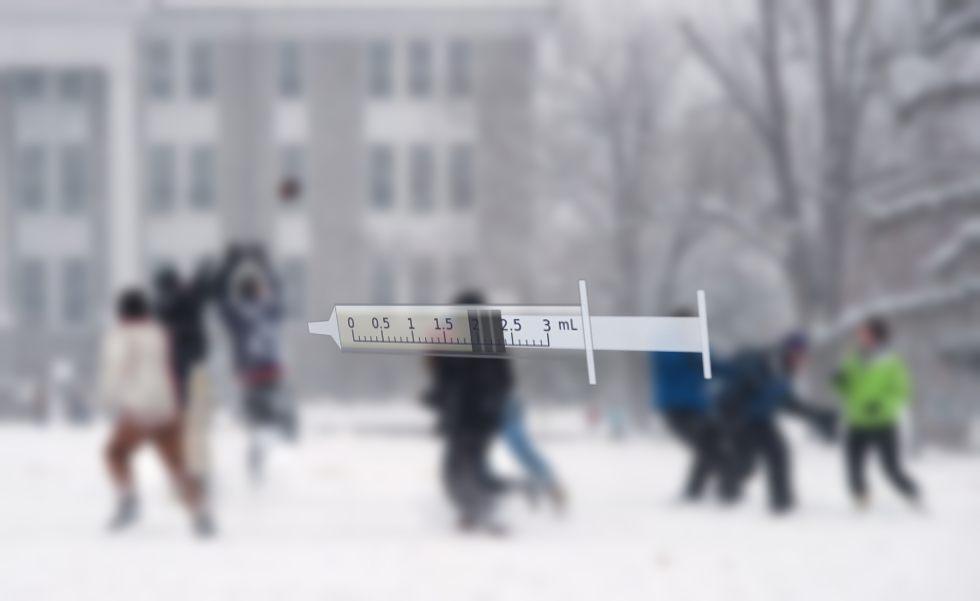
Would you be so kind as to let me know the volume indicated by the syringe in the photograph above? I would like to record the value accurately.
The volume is 1.9 mL
